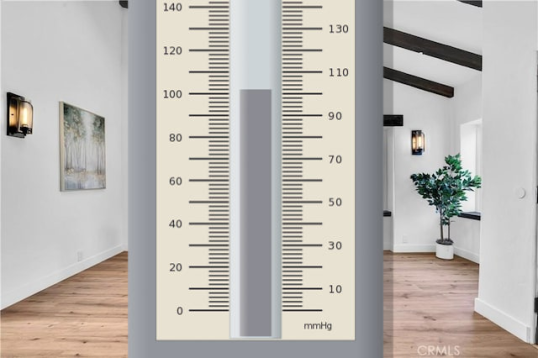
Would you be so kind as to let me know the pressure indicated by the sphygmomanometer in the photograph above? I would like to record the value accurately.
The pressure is 102 mmHg
